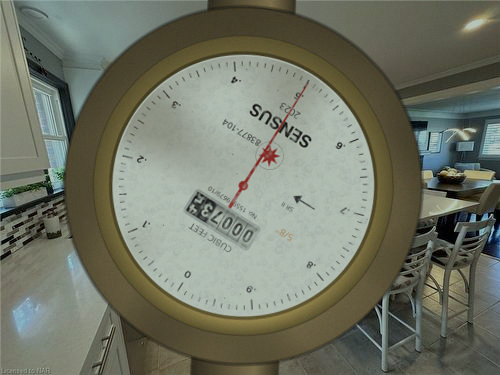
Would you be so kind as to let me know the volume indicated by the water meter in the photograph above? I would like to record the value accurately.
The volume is 734.50 ft³
